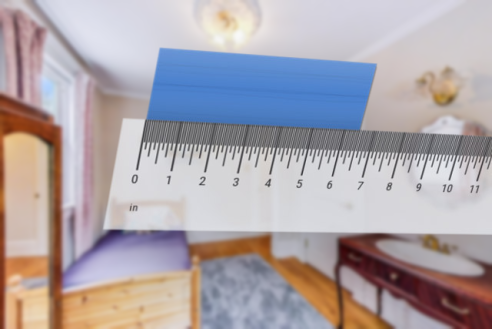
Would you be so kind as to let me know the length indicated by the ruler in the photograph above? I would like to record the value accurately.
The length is 6.5 in
